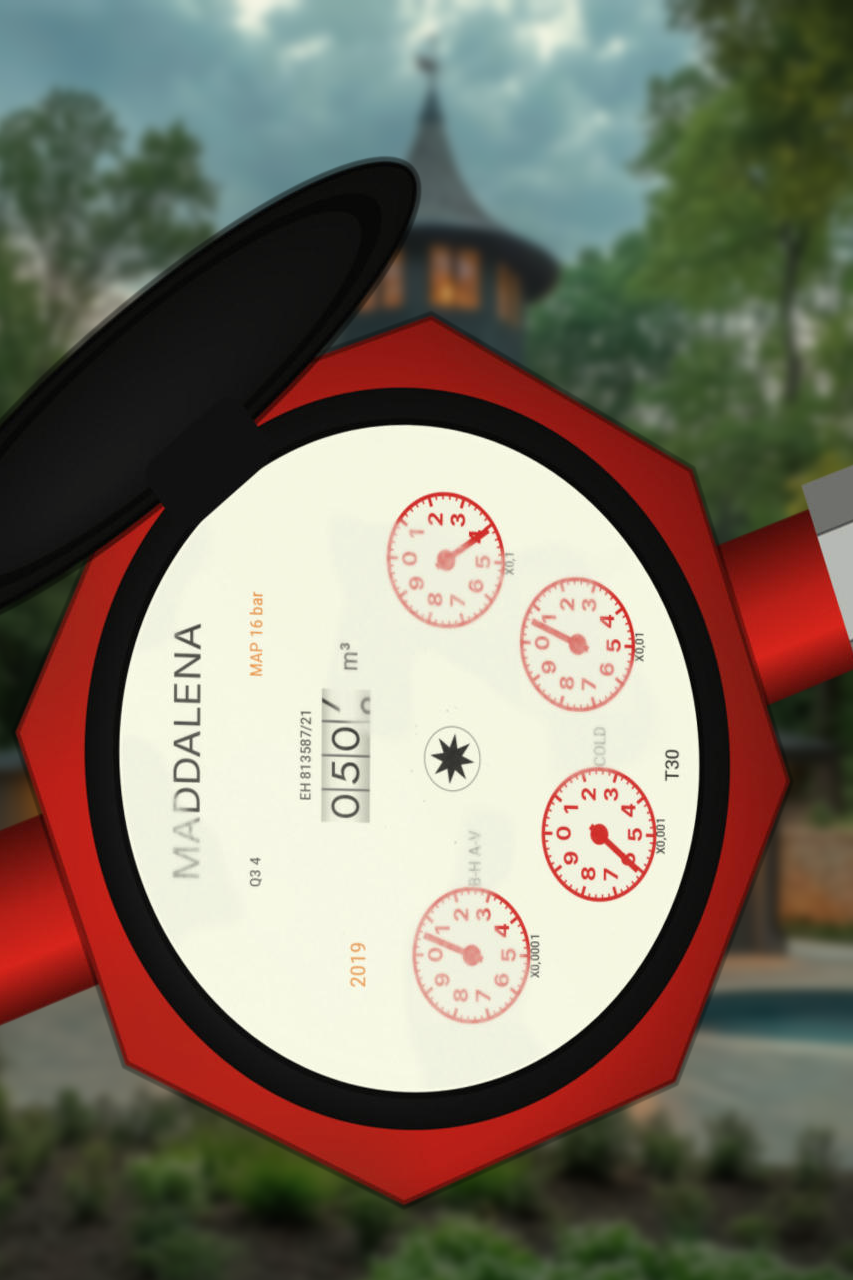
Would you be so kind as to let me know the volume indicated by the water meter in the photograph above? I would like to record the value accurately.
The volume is 507.4060 m³
